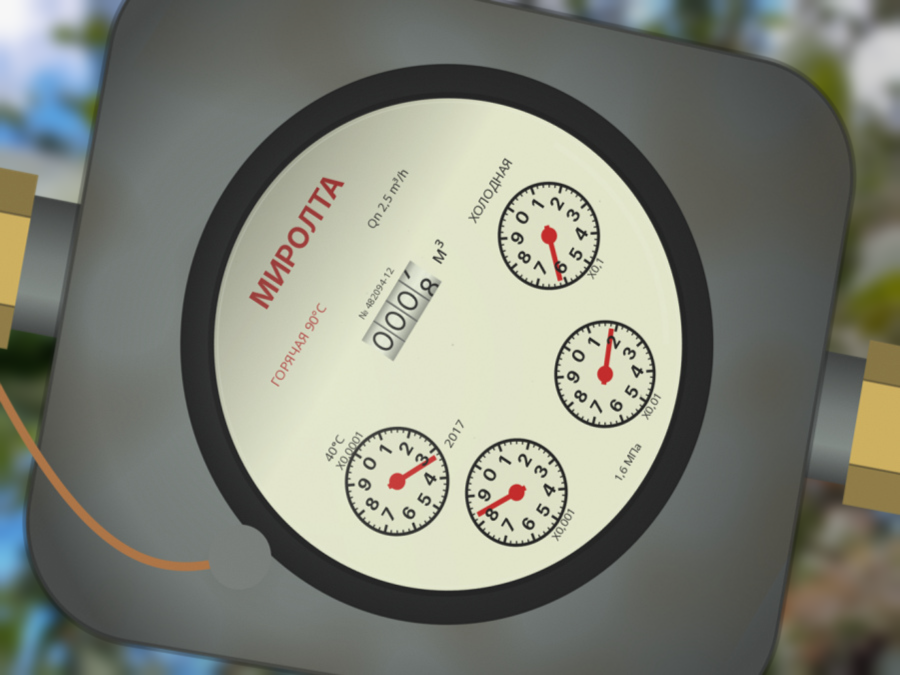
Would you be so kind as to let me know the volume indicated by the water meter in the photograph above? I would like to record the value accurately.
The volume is 7.6183 m³
